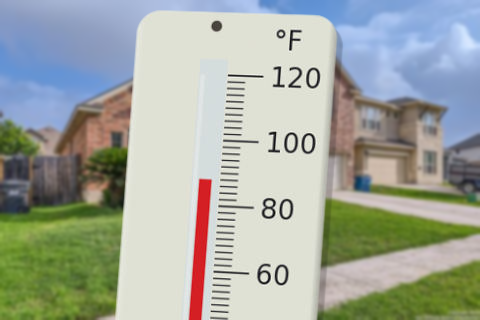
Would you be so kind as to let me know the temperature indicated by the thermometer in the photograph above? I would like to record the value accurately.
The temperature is 88 °F
